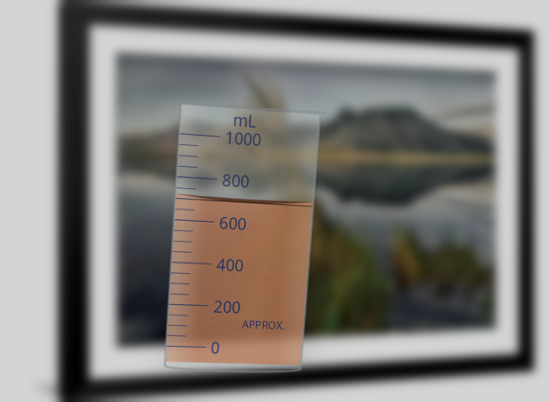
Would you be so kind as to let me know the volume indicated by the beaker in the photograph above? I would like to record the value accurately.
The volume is 700 mL
